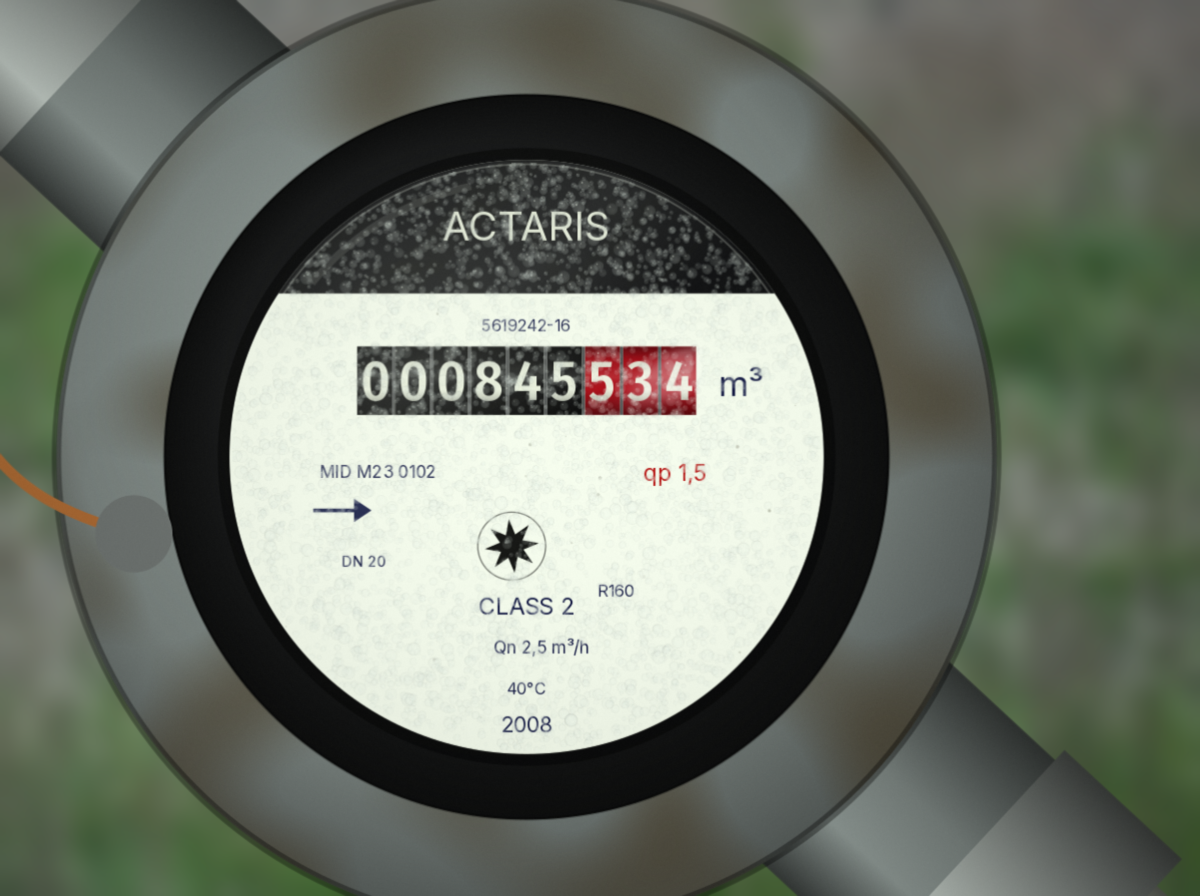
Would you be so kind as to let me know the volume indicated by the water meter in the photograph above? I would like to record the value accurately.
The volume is 845.534 m³
